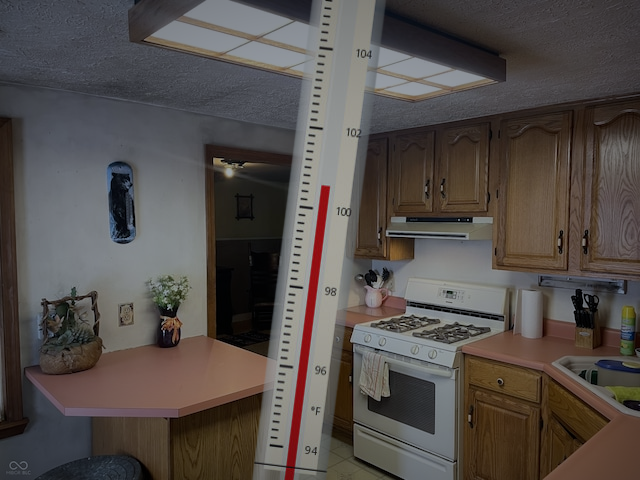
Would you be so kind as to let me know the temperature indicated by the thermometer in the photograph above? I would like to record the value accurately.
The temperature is 100.6 °F
